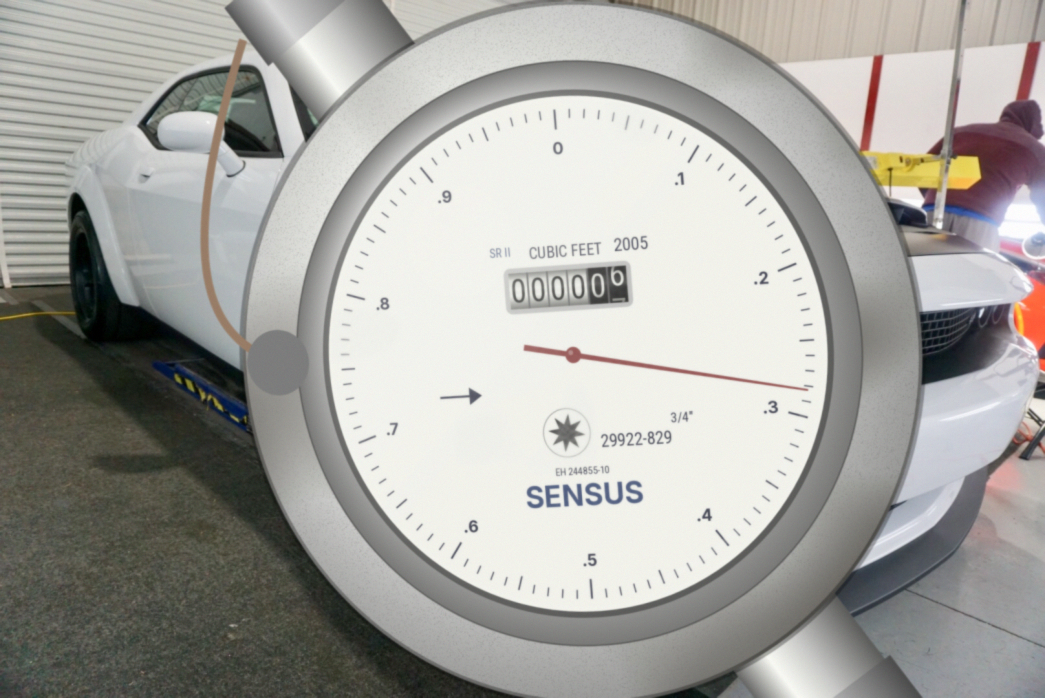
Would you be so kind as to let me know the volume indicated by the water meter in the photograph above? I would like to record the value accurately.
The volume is 6.28 ft³
